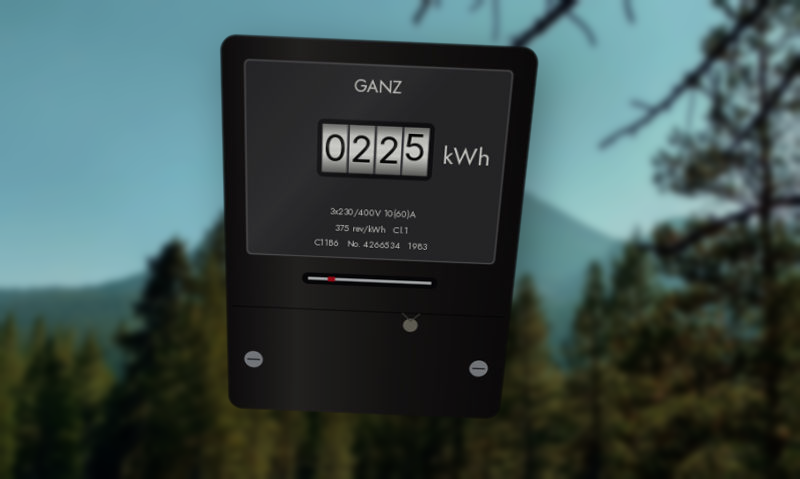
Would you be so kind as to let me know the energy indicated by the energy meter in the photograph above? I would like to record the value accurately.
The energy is 225 kWh
